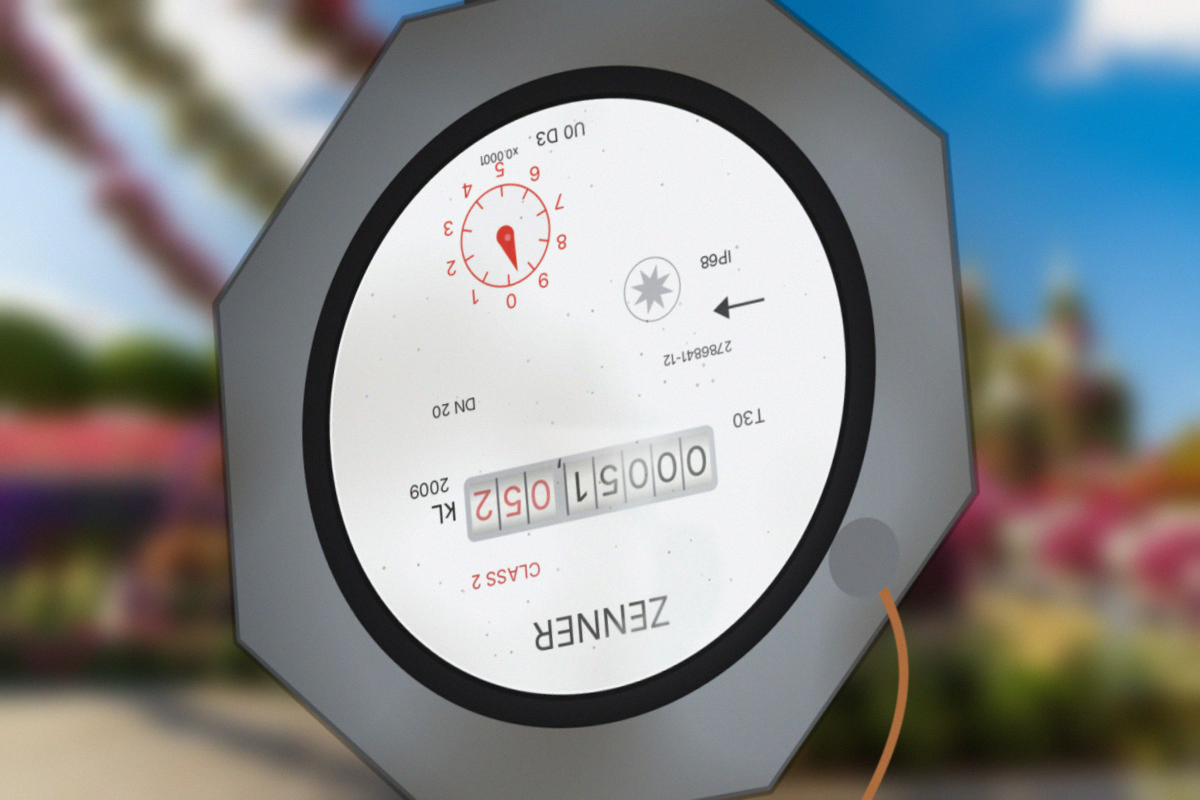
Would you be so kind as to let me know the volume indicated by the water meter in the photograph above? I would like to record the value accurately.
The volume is 51.0519 kL
